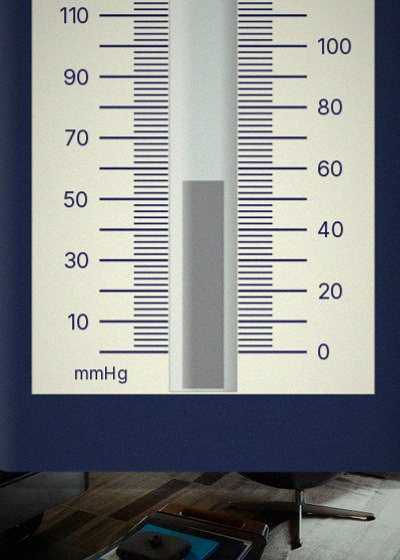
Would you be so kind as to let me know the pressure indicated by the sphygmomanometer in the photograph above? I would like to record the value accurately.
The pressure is 56 mmHg
